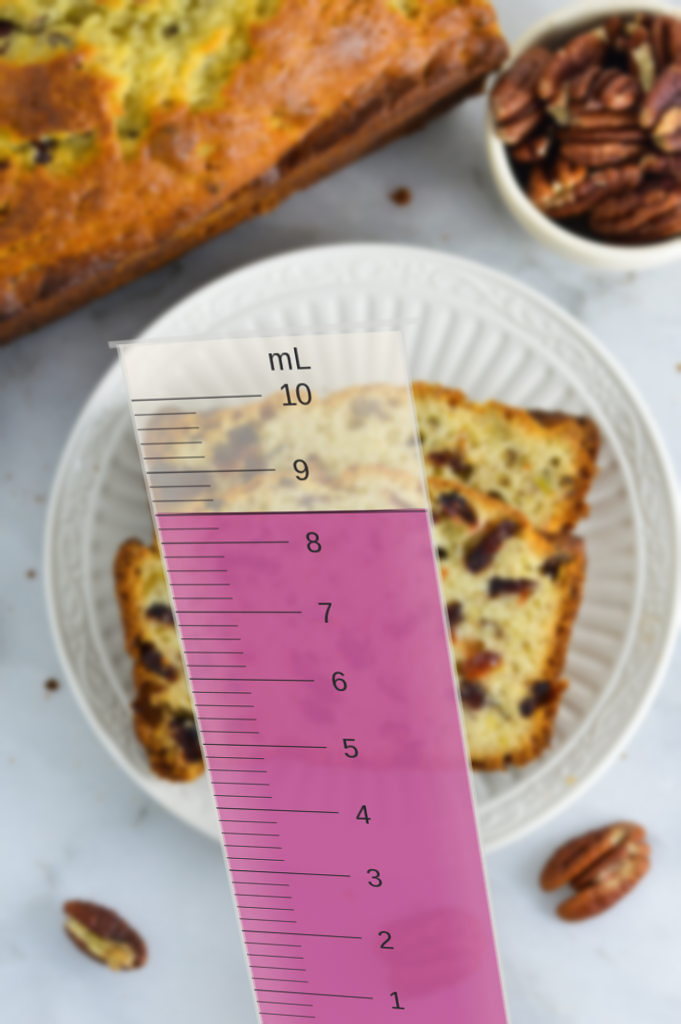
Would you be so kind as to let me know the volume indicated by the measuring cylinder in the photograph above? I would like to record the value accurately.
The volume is 8.4 mL
